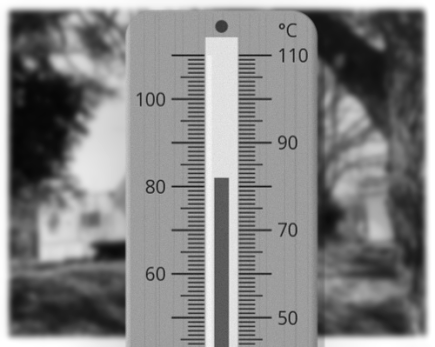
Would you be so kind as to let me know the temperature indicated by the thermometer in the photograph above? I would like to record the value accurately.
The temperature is 82 °C
